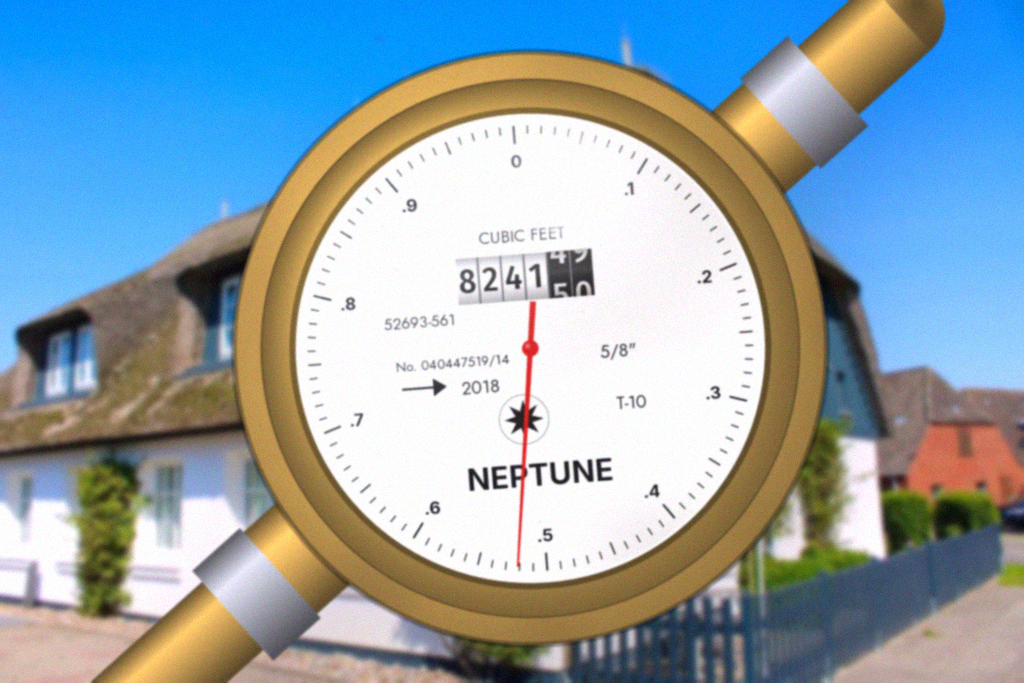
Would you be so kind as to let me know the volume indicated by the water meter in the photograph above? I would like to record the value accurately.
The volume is 824149.52 ft³
